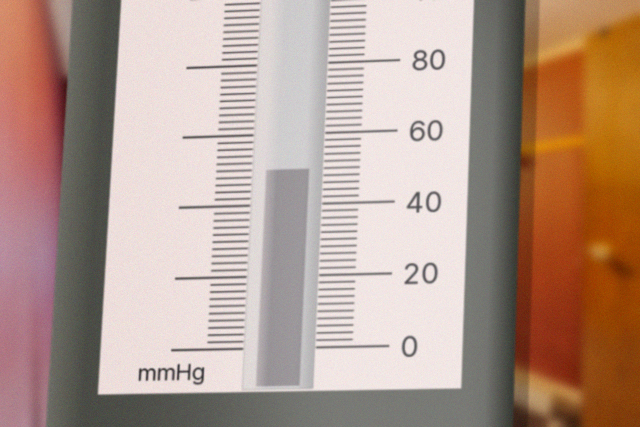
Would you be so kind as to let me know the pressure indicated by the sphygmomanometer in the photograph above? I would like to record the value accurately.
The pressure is 50 mmHg
